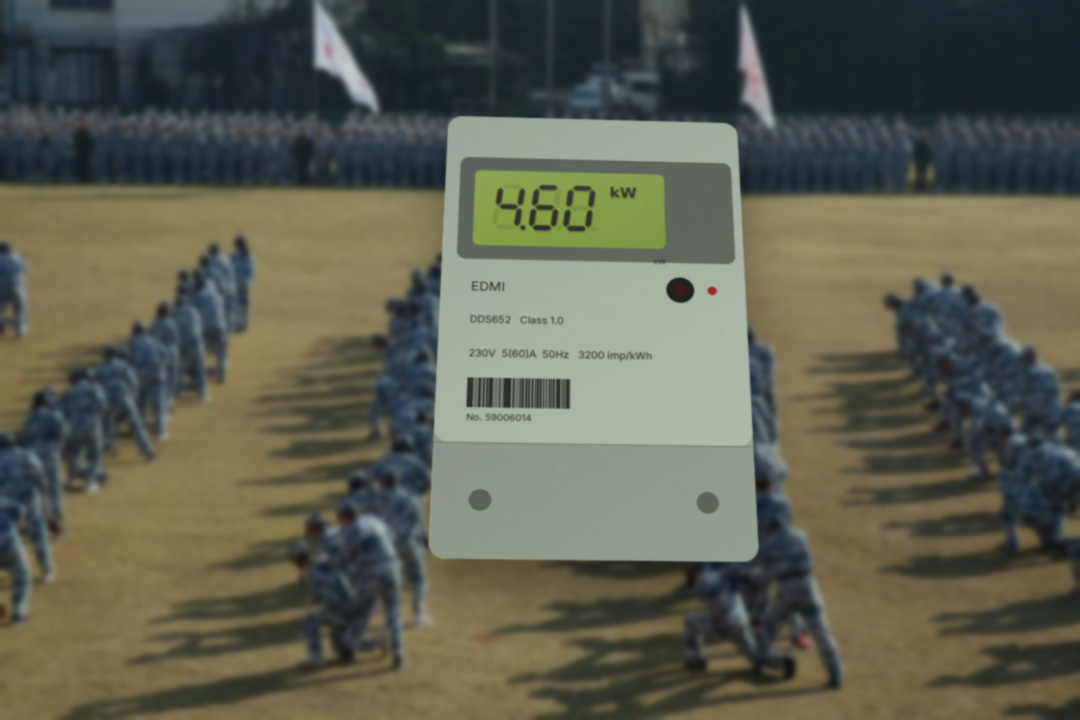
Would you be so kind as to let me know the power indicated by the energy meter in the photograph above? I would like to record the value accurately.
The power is 4.60 kW
